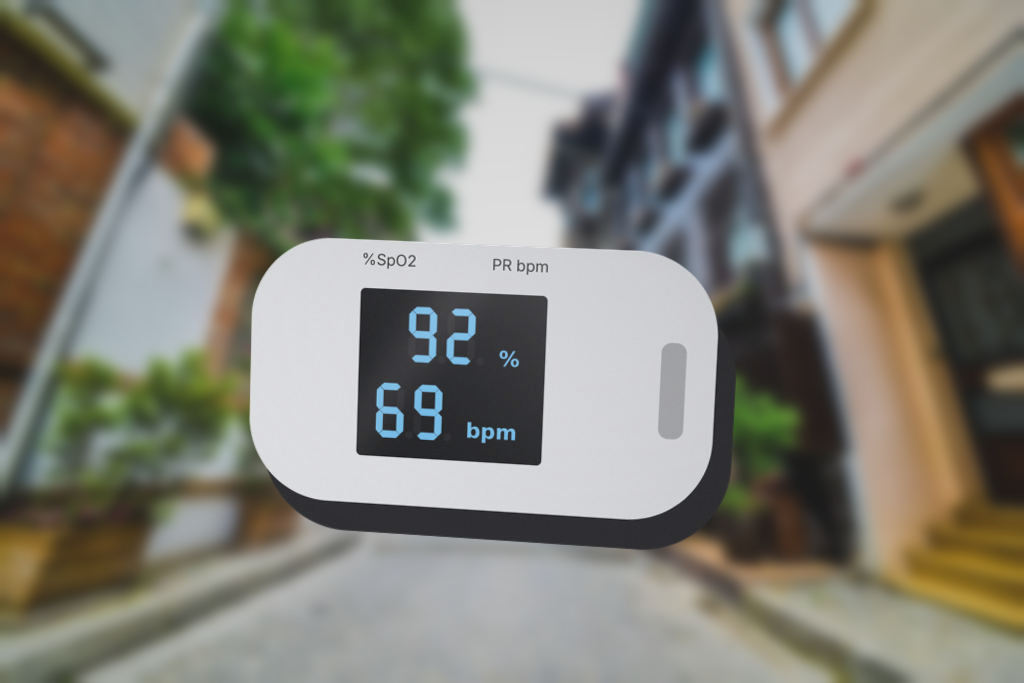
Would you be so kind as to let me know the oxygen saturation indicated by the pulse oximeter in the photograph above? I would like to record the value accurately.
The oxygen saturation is 92 %
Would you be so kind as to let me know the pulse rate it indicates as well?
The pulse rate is 69 bpm
